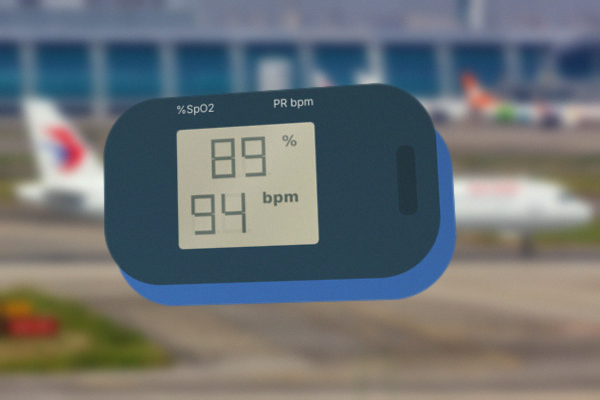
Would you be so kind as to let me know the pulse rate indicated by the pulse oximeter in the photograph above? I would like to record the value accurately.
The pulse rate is 94 bpm
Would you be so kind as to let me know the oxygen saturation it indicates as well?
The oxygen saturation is 89 %
